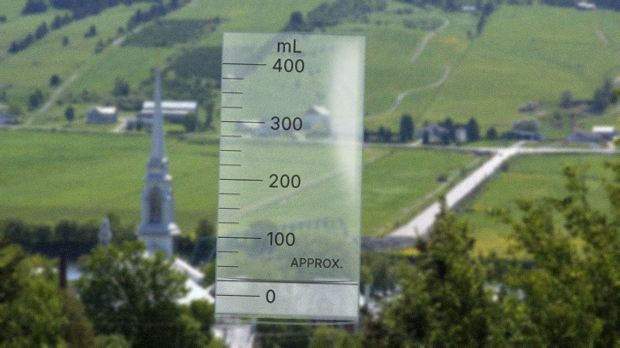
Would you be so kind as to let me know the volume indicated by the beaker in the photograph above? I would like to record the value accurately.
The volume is 25 mL
